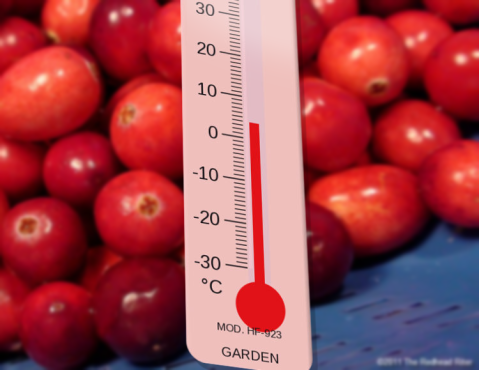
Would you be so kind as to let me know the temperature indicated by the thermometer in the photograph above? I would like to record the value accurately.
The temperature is 4 °C
